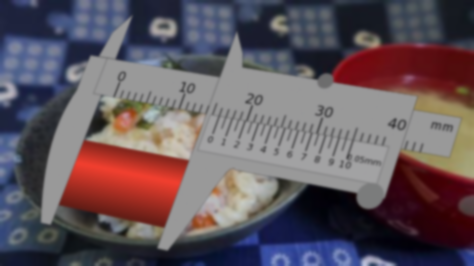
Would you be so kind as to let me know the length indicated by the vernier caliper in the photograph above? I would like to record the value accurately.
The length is 16.0 mm
